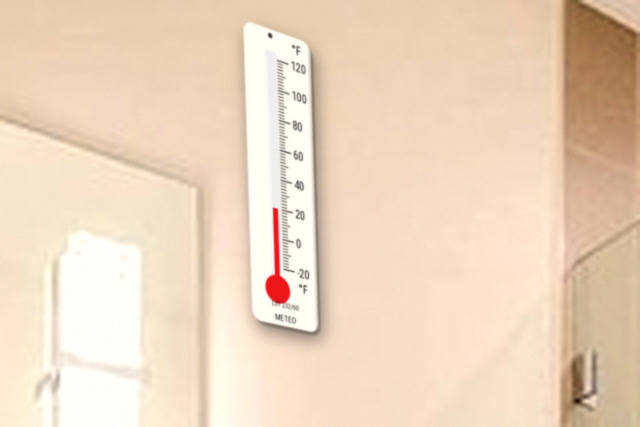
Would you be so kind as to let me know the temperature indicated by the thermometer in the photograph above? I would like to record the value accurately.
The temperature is 20 °F
